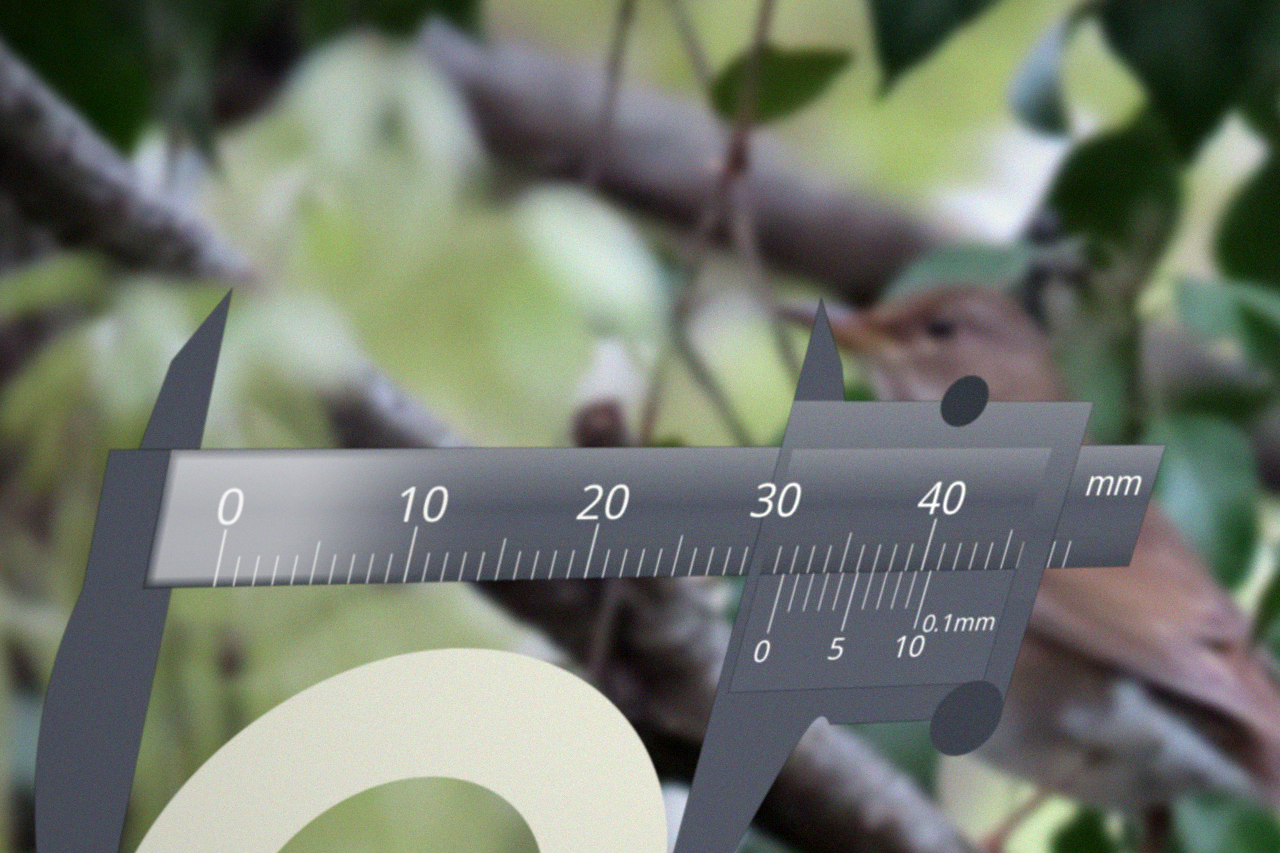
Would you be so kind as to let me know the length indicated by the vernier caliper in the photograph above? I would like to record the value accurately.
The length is 31.6 mm
